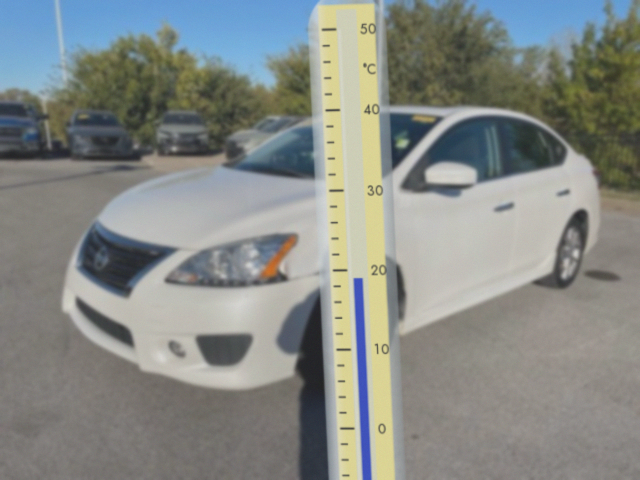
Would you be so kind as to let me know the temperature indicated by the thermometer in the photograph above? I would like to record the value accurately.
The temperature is 19 °C
